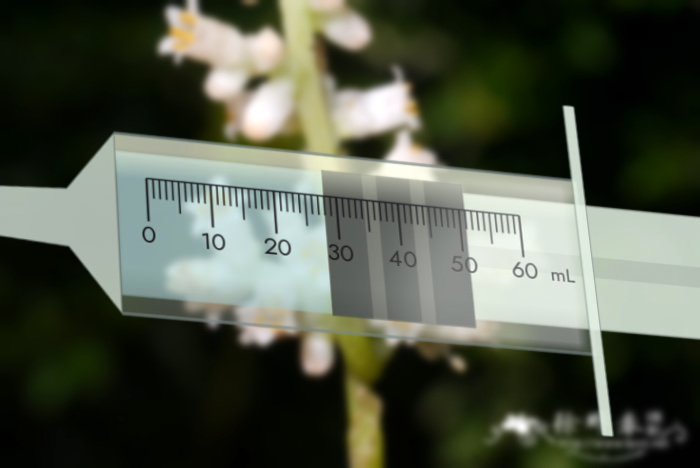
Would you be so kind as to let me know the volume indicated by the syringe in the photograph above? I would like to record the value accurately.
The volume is 28 mL
